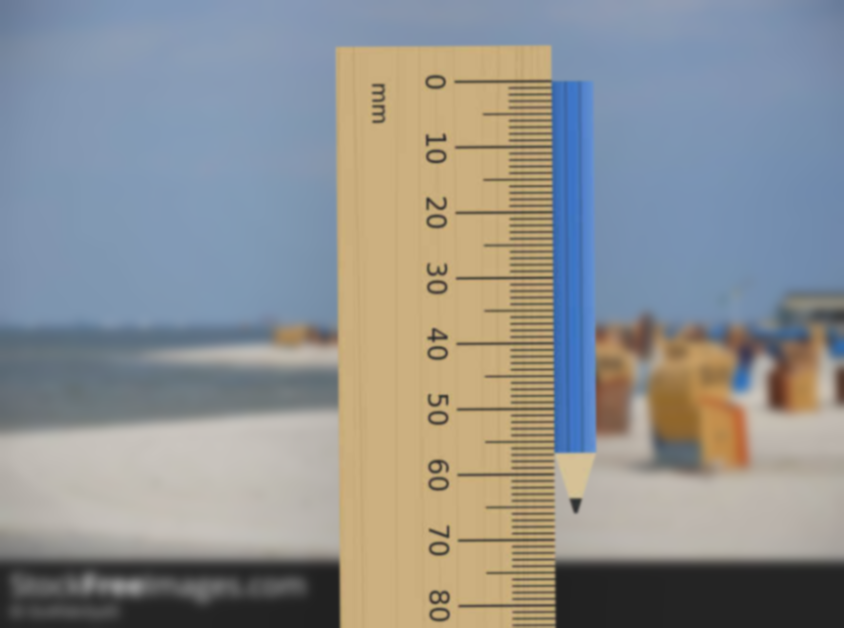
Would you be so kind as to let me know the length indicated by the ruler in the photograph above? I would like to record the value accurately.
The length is 66 mm
